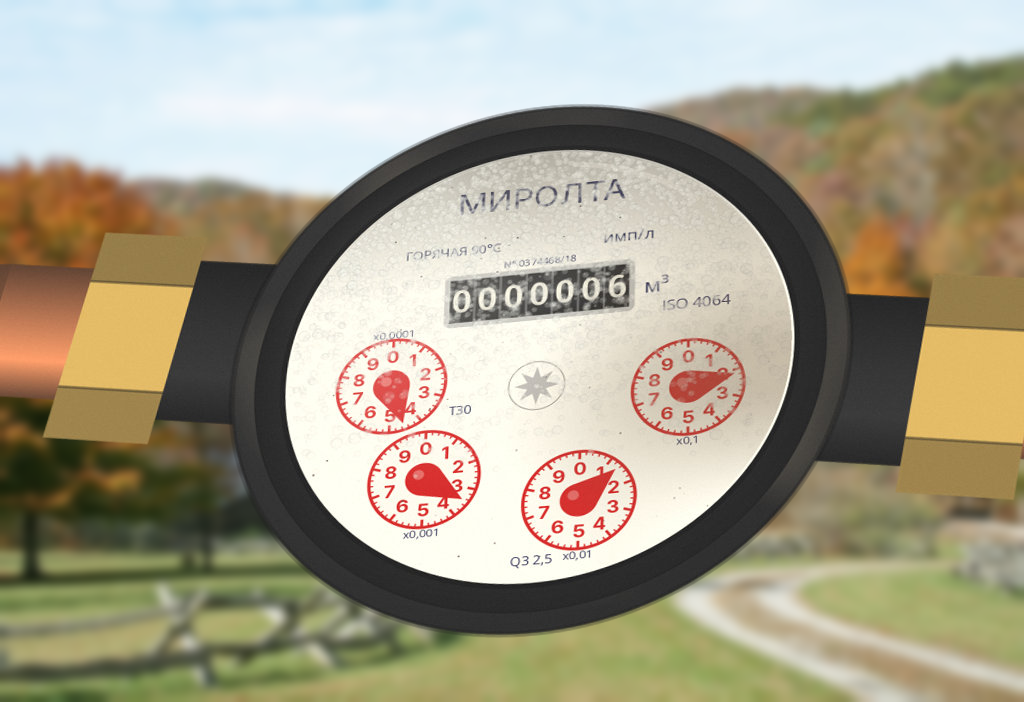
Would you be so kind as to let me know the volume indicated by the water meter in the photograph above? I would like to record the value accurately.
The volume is 6.2134 m³
